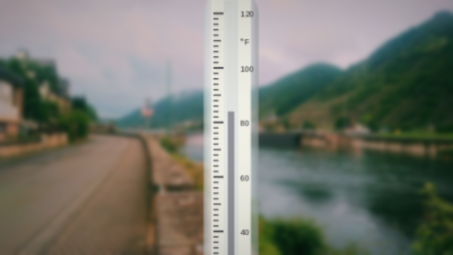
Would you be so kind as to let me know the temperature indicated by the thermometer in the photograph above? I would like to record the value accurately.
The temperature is 84 °F
